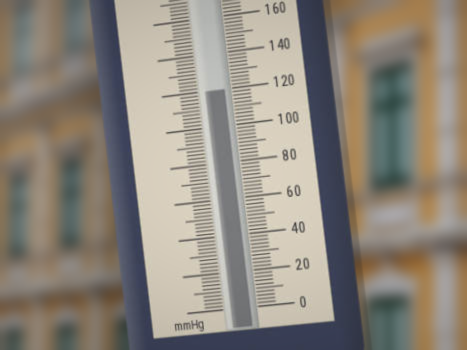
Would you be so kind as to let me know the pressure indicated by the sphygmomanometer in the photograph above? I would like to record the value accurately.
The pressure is 120 mmHg
